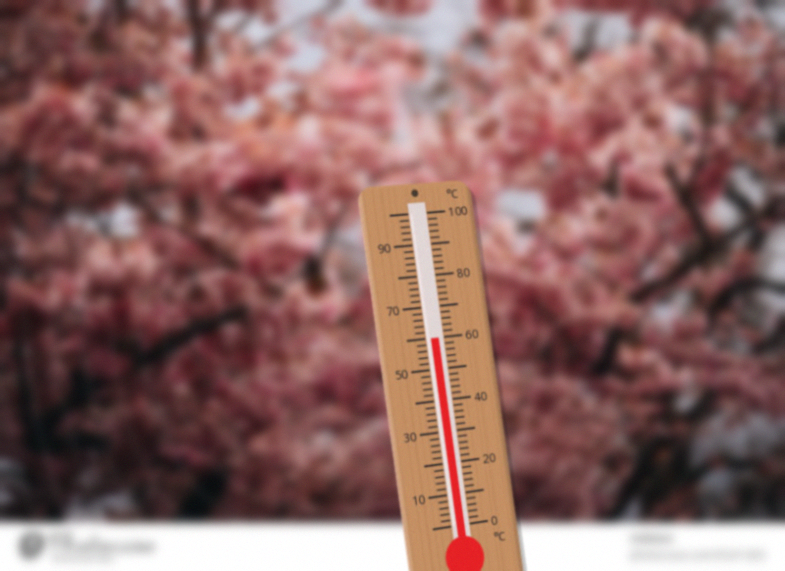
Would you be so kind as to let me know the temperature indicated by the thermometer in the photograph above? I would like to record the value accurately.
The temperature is 60 °C
